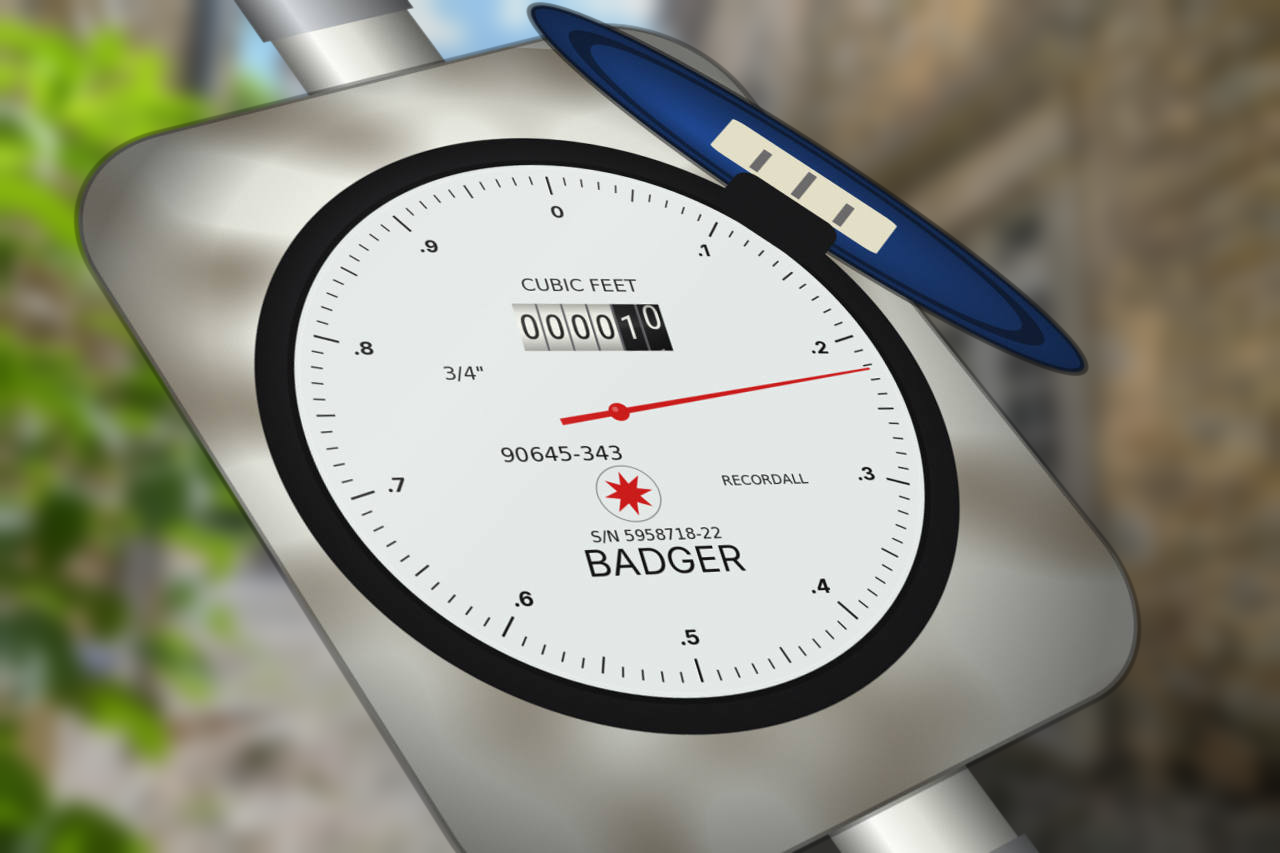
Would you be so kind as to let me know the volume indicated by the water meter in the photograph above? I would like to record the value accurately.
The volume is 10.22 ft³
